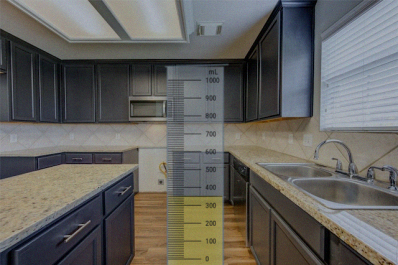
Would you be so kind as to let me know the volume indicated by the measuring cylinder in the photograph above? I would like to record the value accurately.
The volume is 350 mL
